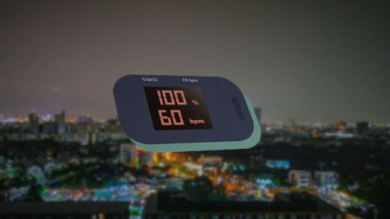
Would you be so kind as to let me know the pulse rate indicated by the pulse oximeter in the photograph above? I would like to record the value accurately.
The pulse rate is 60 bpm
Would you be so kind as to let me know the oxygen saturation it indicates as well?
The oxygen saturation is 100 %
